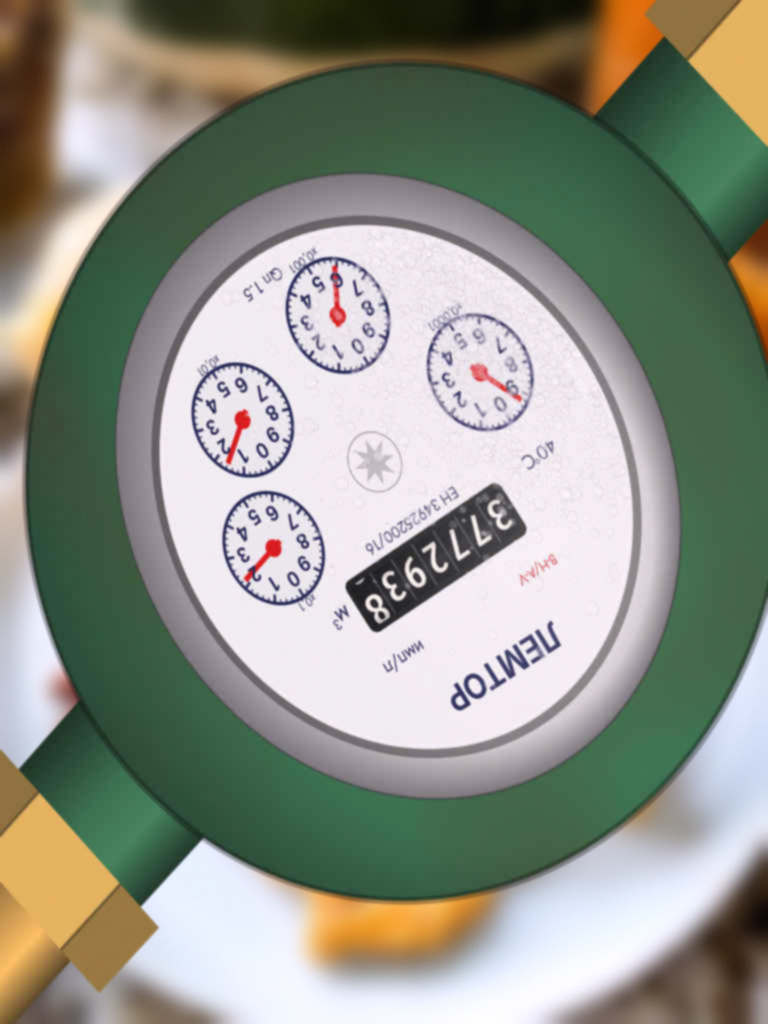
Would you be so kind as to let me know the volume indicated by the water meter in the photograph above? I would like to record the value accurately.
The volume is 3772938.2159 m³
